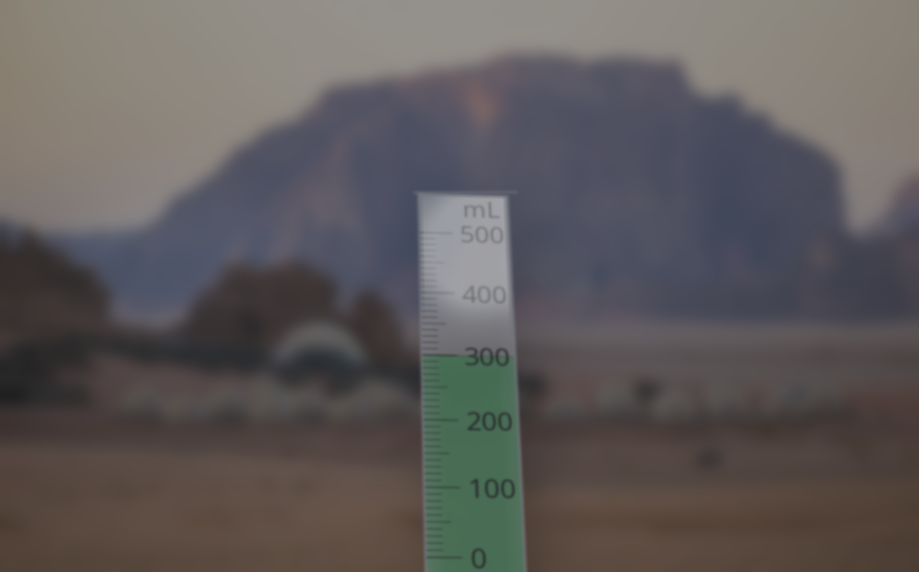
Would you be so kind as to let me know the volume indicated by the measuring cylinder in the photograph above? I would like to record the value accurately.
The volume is 300 mL
